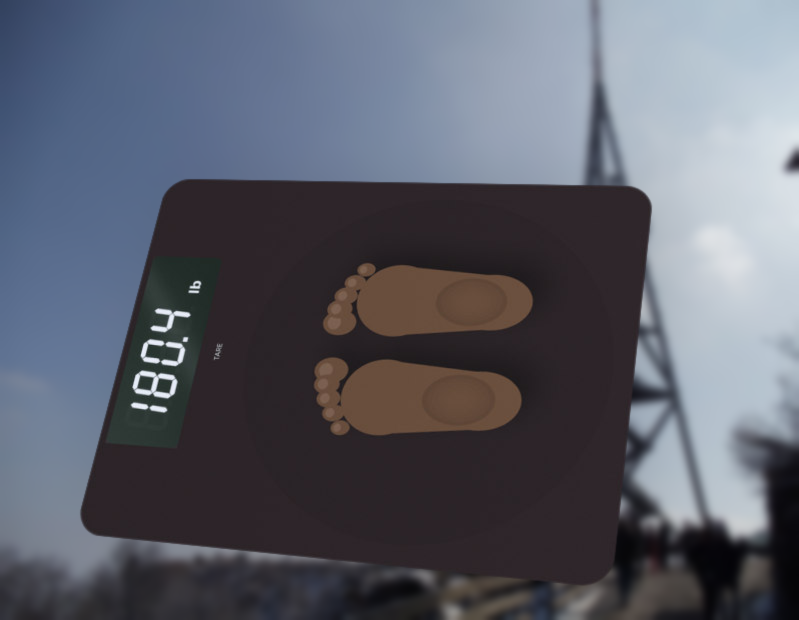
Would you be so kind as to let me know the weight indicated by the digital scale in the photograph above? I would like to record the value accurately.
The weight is 180.4 lb
